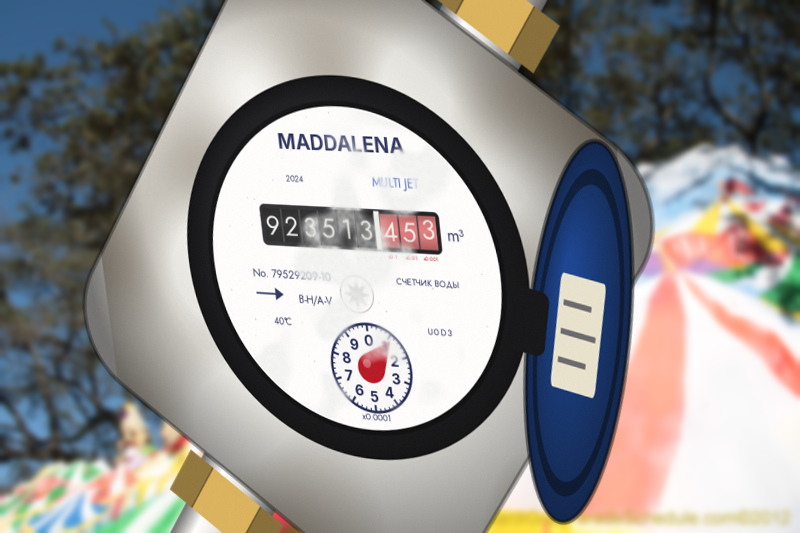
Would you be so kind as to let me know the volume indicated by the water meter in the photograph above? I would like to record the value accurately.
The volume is 923513.4531 m³
